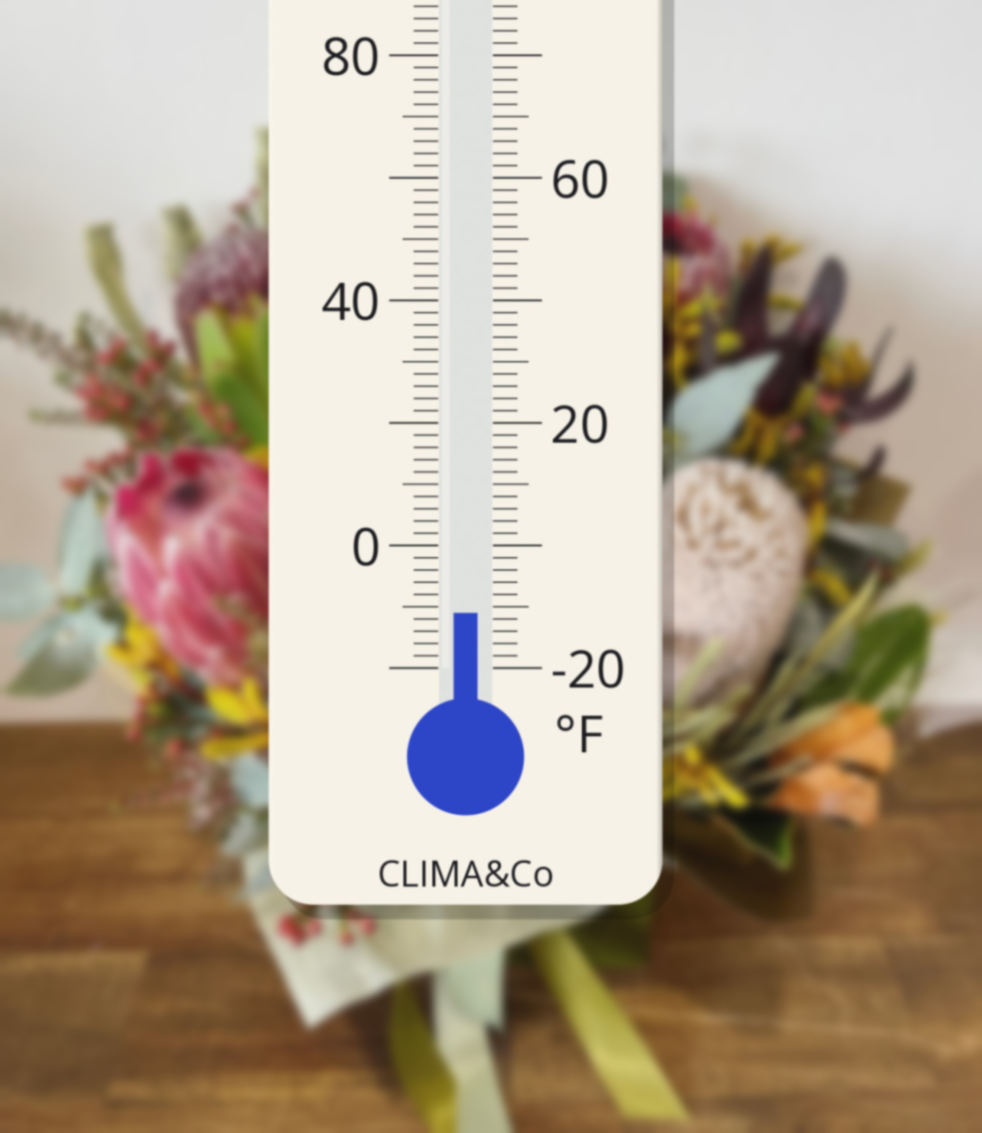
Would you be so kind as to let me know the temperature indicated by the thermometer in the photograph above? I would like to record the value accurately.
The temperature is -11 °F
